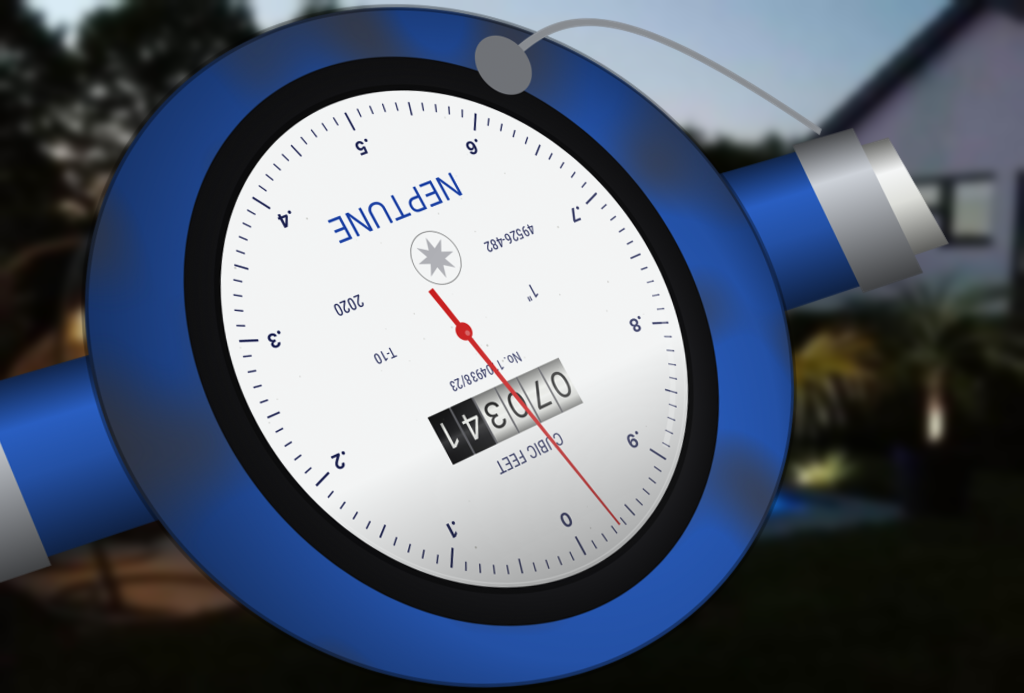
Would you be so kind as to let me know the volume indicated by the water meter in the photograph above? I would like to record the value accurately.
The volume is 70340.96 ft³
